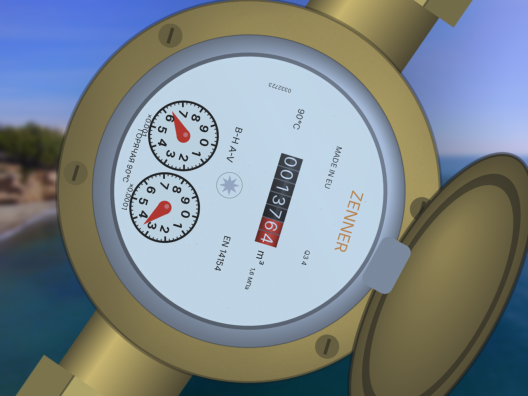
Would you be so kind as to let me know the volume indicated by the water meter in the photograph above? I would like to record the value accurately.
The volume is 137.6463 m³
